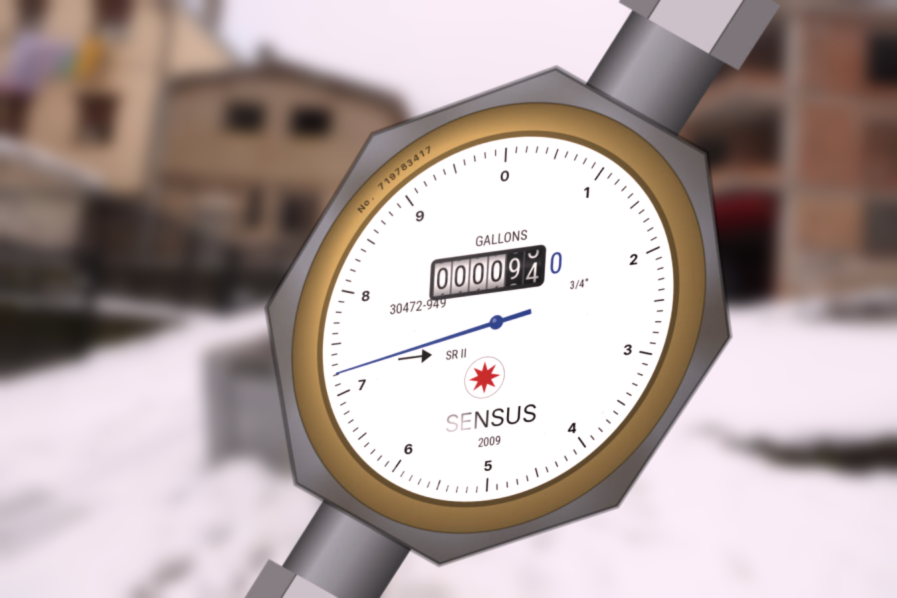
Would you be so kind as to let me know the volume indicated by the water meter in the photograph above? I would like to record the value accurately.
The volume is 937.2 gal
